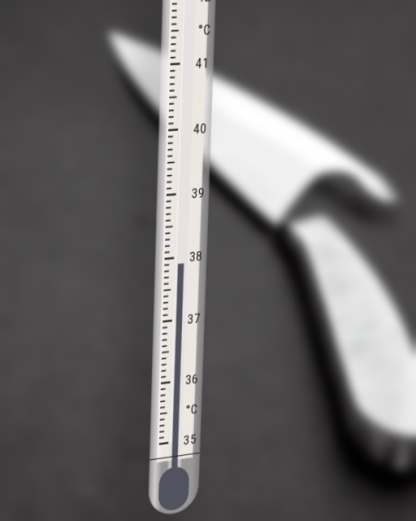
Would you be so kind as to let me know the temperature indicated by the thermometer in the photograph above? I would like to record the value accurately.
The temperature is 37.9 °C
